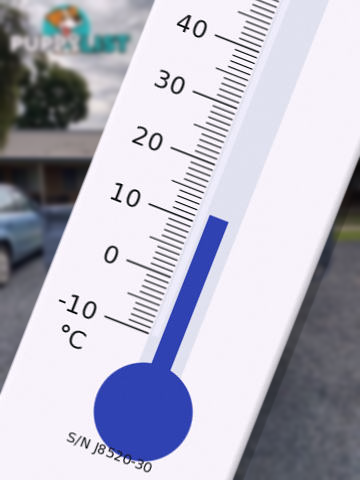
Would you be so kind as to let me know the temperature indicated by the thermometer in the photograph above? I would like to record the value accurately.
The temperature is 12 °C
